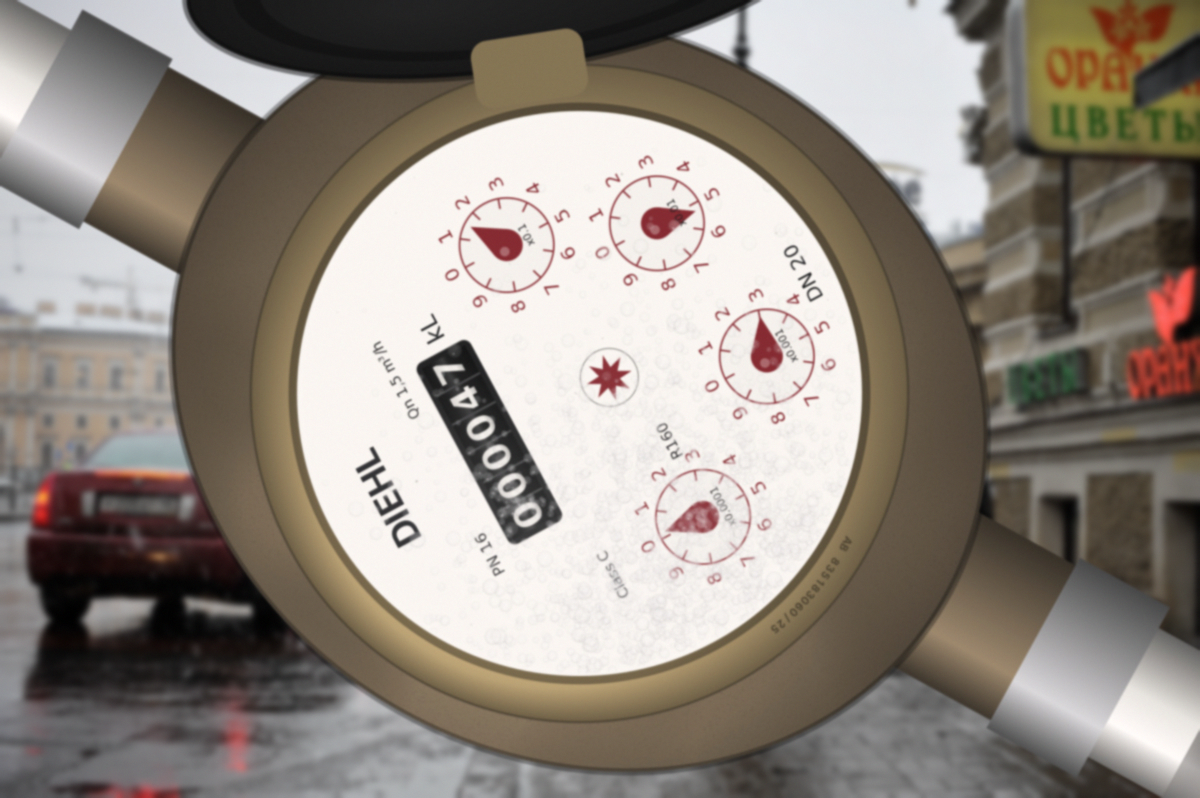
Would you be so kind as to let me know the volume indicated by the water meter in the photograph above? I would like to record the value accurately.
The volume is 47.1530 kL
